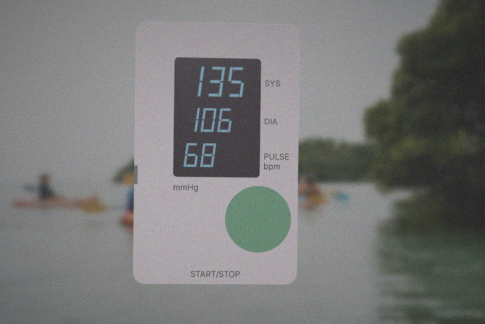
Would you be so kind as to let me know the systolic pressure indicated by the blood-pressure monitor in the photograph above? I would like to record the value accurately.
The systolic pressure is 135 mmHg
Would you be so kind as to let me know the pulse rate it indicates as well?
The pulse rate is 68 bpm
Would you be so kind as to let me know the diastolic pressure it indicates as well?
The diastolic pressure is 106 mmHg
